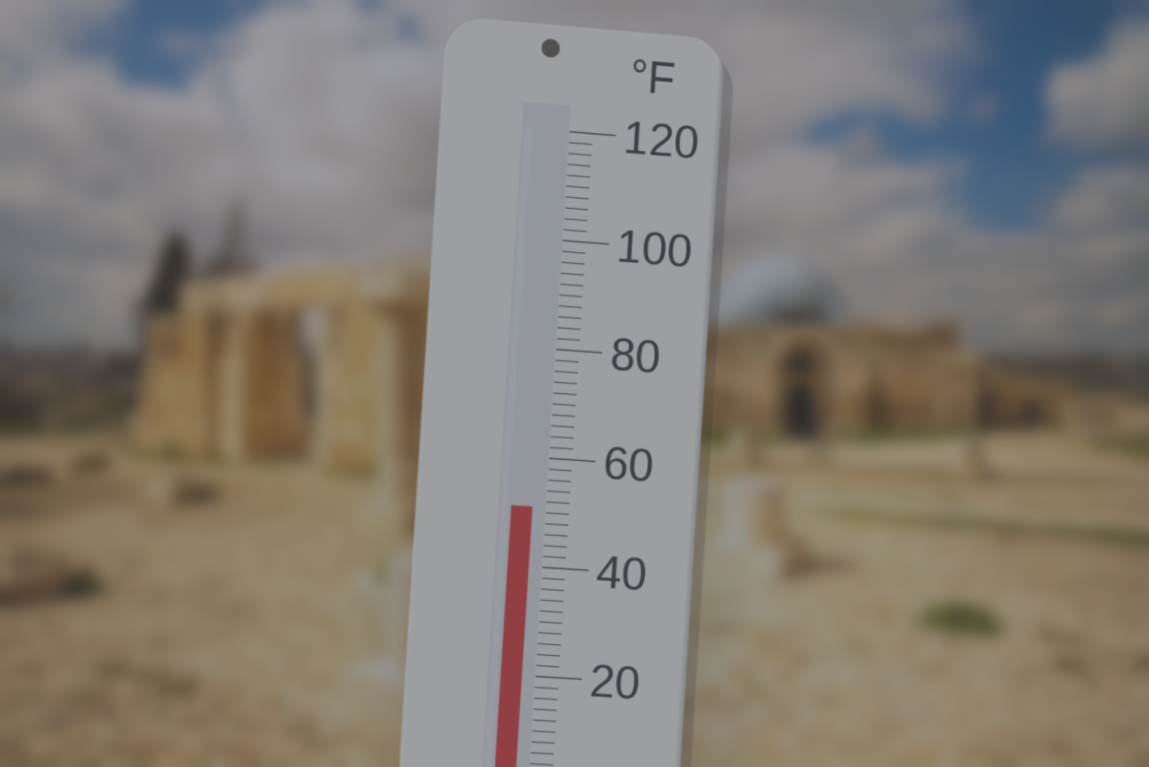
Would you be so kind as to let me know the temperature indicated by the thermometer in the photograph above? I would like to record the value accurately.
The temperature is 51 °F
